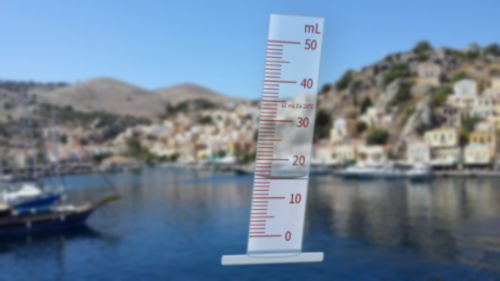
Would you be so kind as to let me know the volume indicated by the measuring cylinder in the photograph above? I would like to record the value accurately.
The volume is 15 mL
